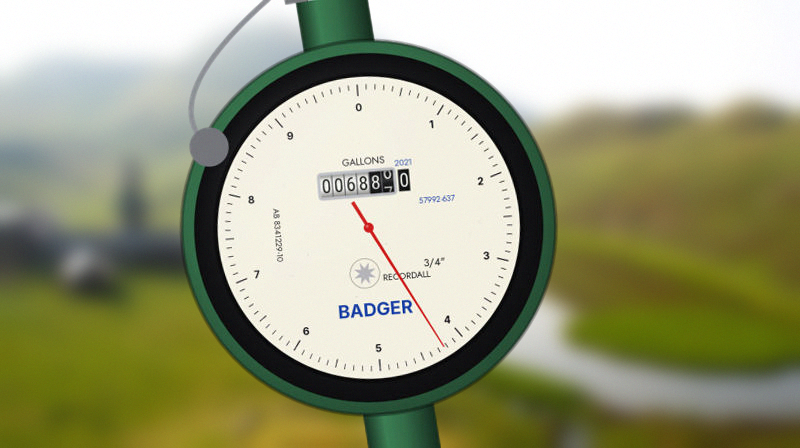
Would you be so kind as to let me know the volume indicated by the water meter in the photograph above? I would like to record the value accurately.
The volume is 68864.2 gal
